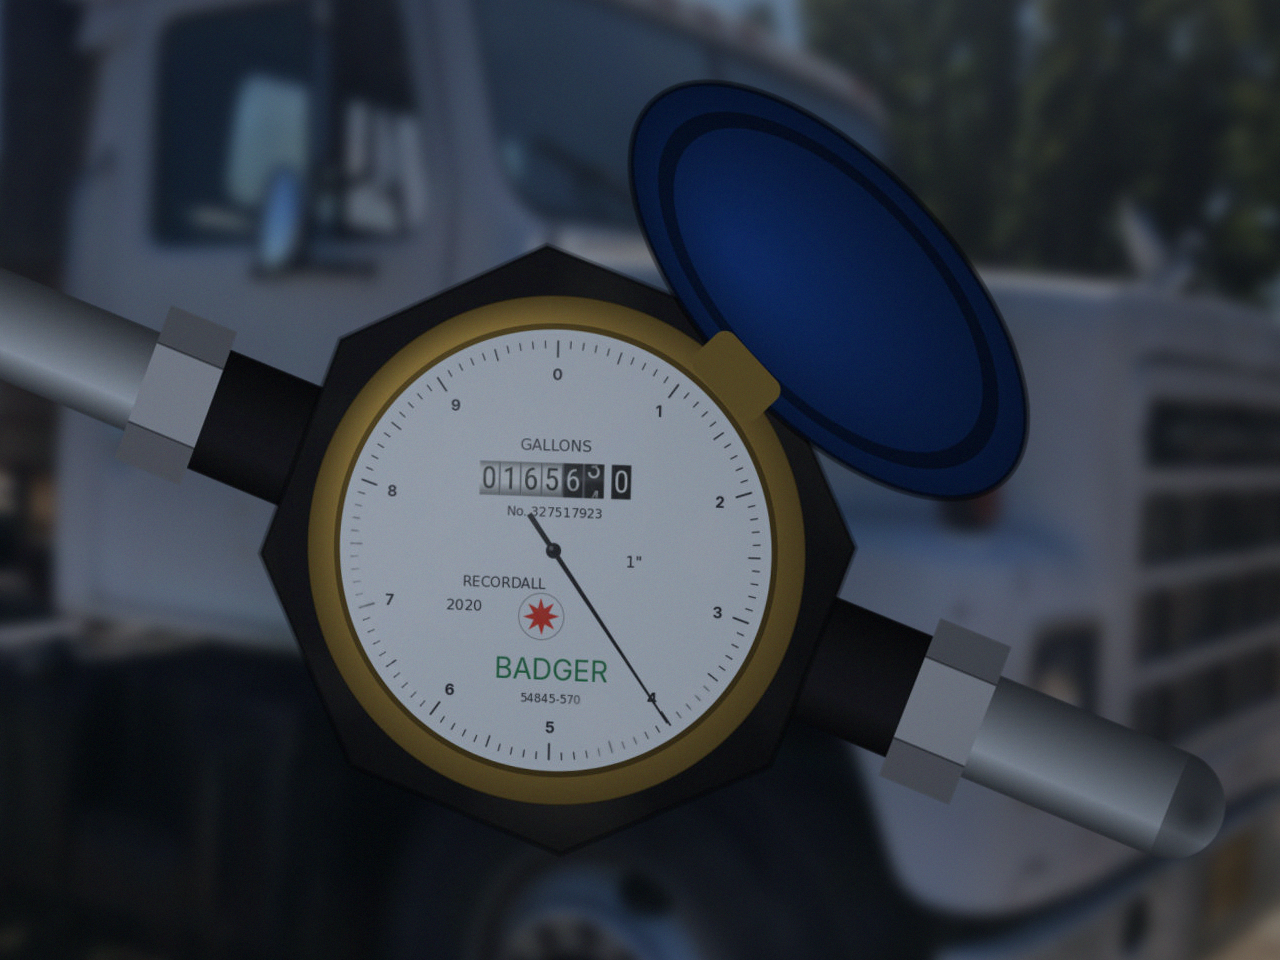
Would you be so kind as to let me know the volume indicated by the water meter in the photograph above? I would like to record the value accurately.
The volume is 165634.0 gal
